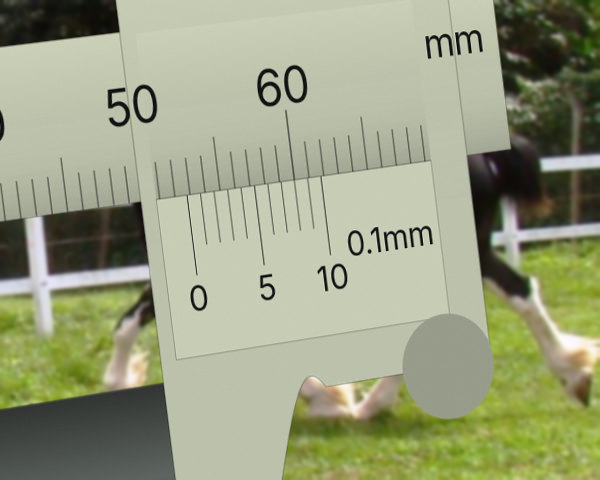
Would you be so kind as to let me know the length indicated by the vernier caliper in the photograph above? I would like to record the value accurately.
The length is 52.8 mm
